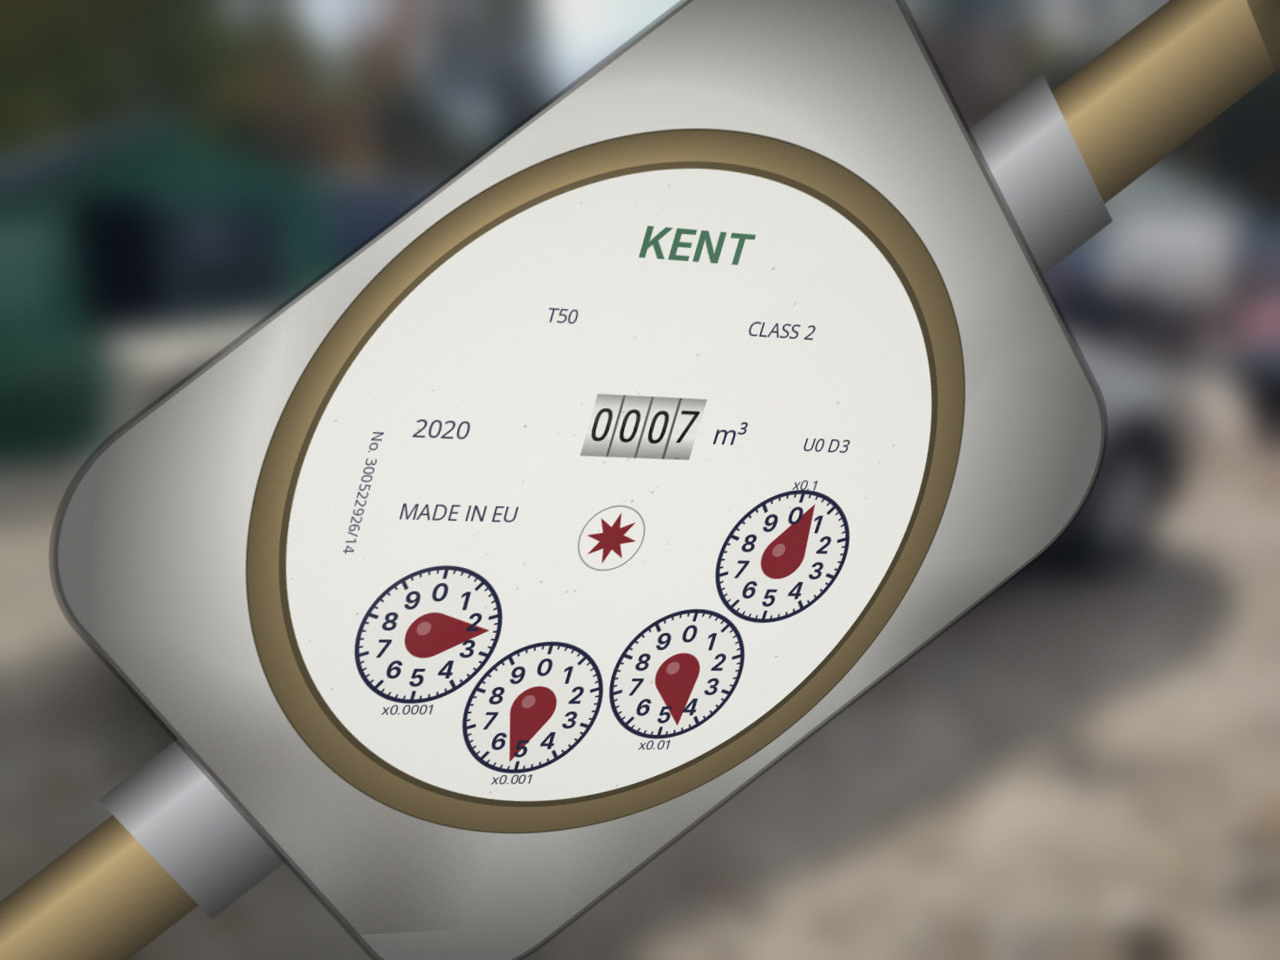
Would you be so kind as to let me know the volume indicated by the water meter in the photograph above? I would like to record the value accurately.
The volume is 7.0452 m³
